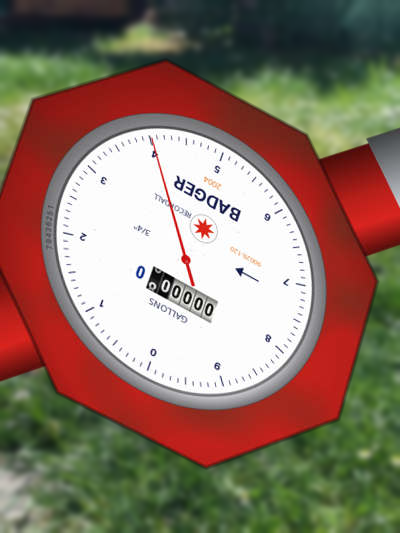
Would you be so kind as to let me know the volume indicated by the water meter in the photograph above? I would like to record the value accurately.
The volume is 84.0 gal
